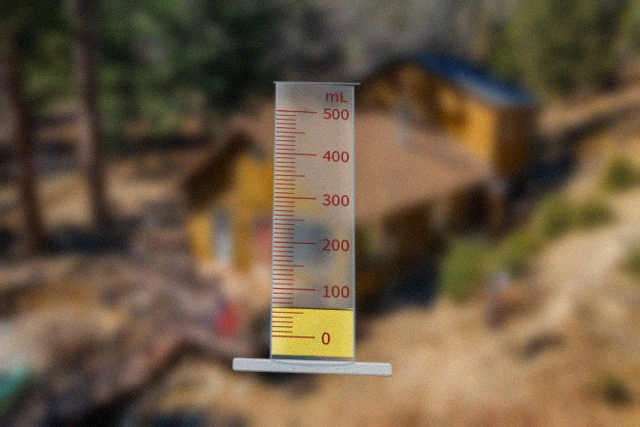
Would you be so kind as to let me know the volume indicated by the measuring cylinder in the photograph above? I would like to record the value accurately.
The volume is 60 mL
